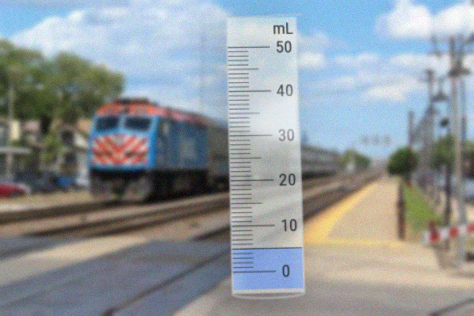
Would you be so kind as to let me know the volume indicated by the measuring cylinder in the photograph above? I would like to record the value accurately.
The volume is 5 mL
